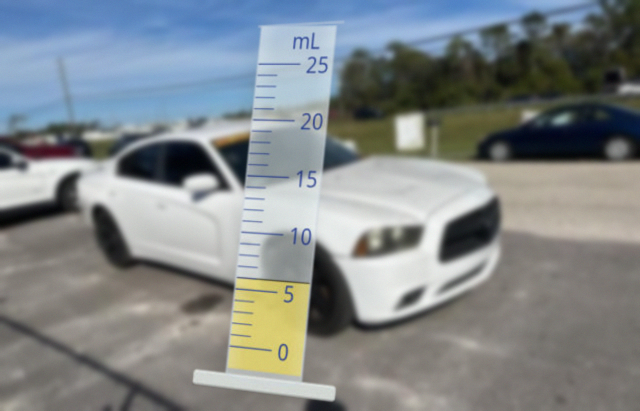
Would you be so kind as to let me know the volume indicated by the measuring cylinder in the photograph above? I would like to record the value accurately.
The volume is 6 mL
